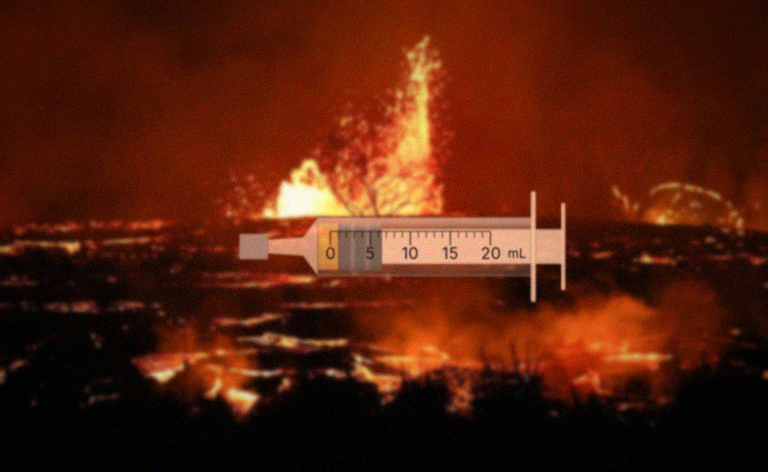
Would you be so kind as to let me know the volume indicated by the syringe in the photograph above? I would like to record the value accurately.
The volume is 1 mL
